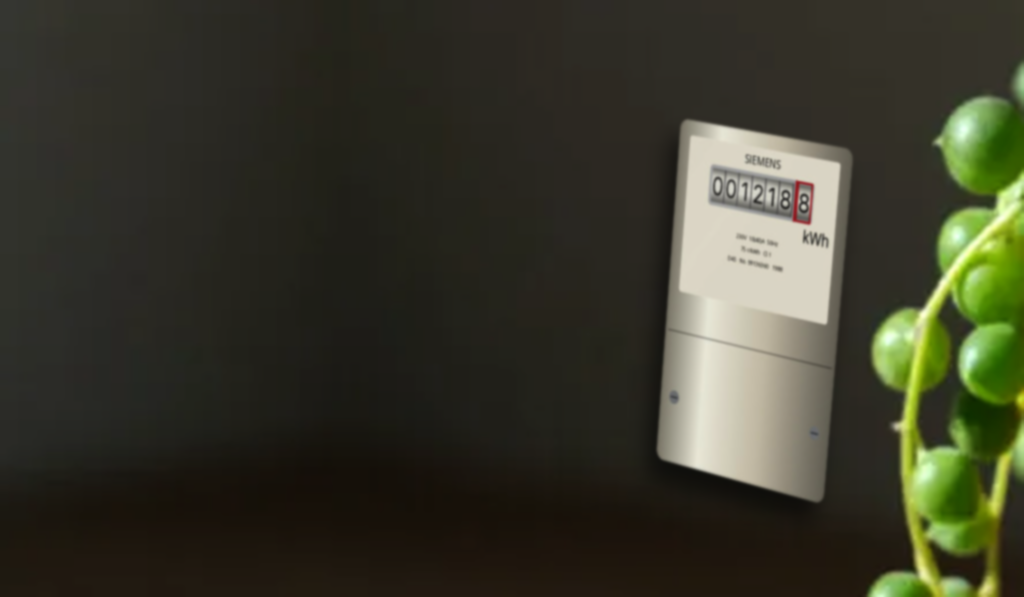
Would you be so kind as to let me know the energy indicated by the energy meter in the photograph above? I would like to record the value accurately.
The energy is 1218.8 kWh
